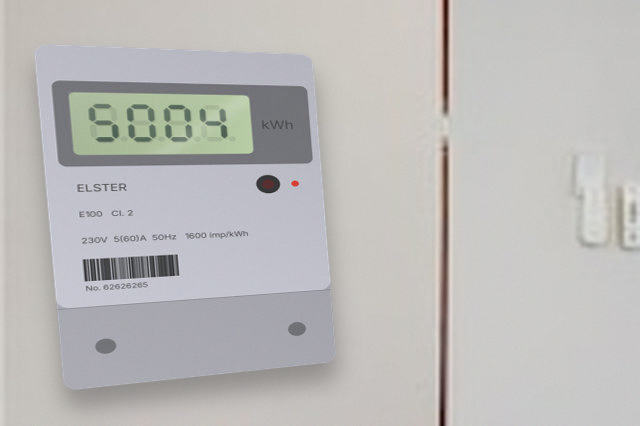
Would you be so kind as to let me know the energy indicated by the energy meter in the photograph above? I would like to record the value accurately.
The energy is 5004 kWh
